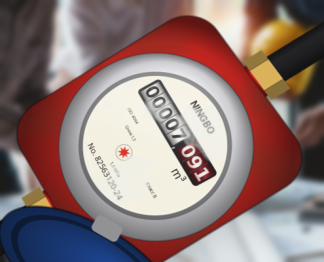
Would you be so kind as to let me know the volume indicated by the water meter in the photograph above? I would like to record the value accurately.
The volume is 7.091 m³
